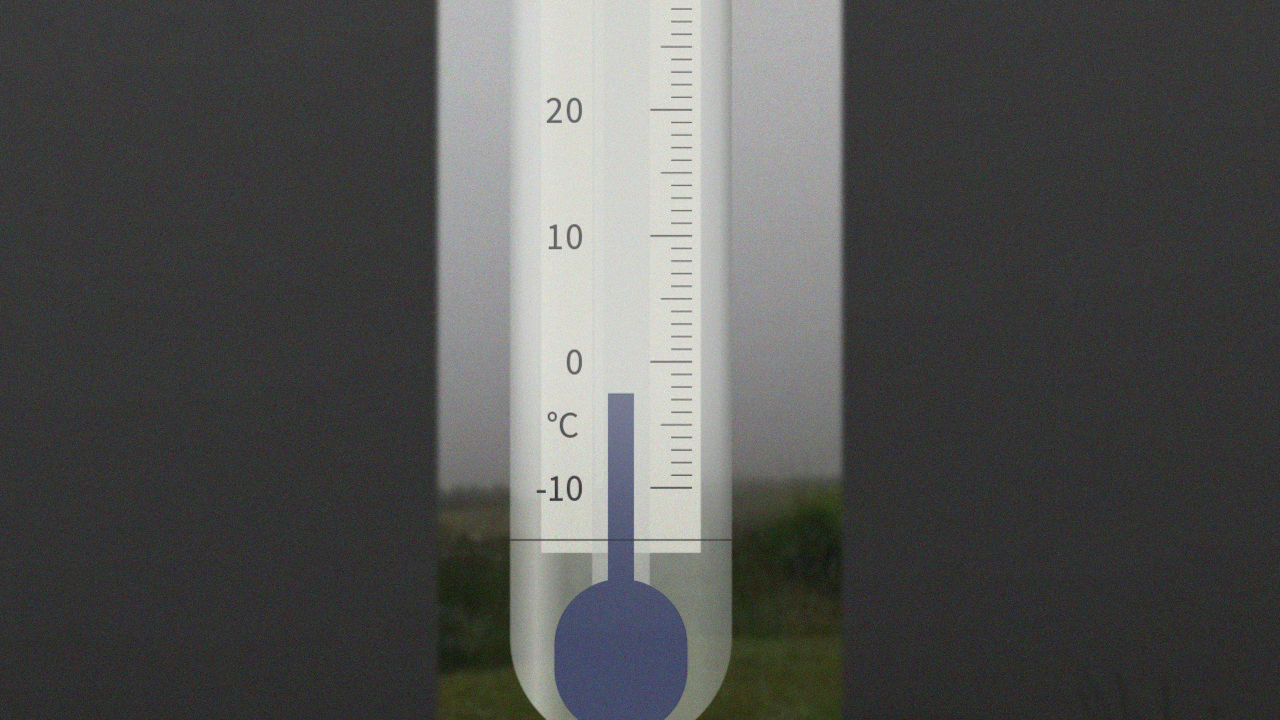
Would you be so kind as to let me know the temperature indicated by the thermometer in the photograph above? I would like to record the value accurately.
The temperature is -2.5 °C
